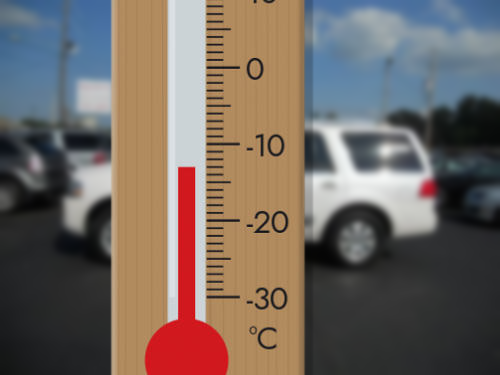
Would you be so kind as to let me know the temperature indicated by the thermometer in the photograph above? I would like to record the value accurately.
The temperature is -13 °C
